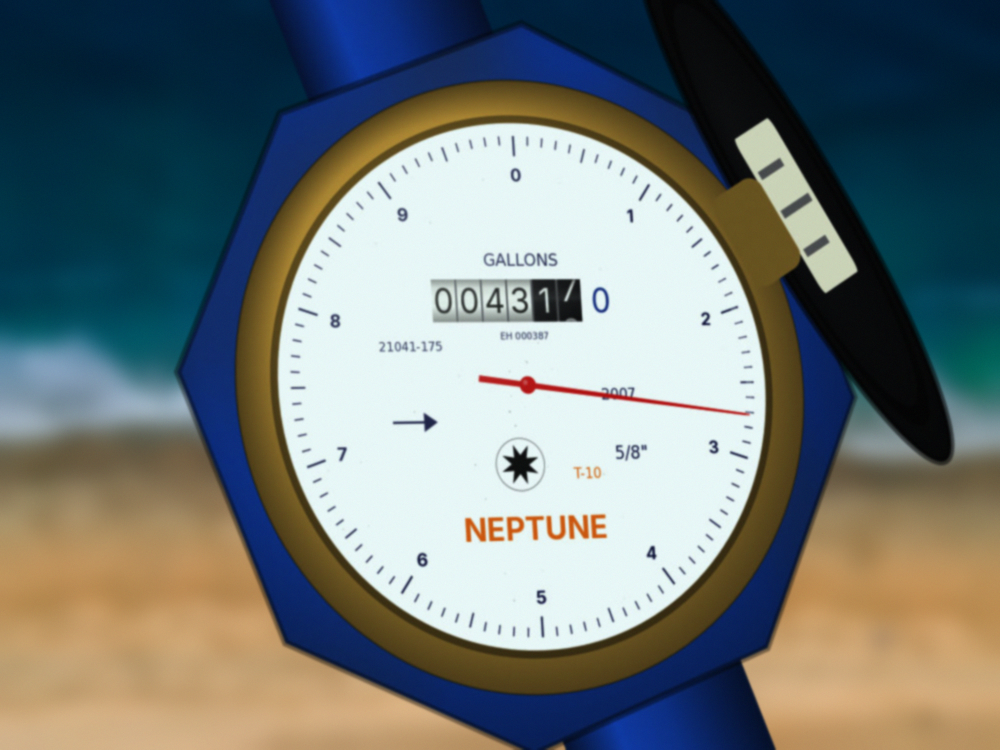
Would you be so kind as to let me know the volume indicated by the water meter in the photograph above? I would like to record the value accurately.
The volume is 43172.7 gal
